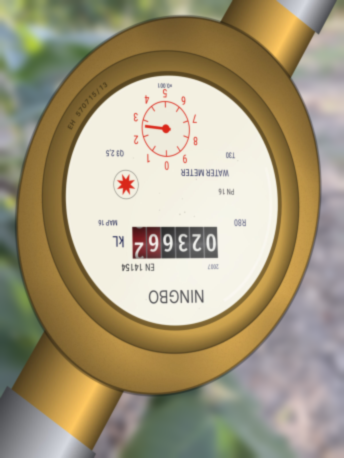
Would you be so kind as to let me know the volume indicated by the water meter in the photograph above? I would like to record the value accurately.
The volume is 236.622 kL
